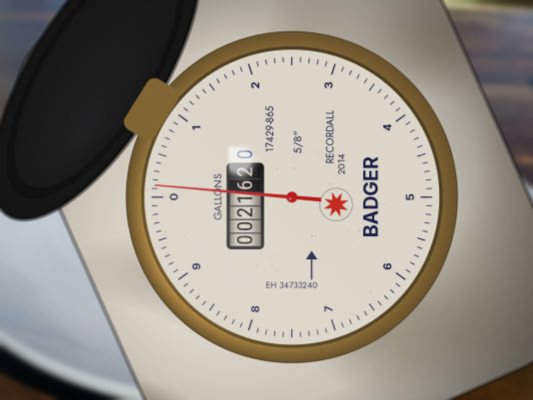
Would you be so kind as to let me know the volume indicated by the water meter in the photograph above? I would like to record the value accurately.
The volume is 21620.1 gal
